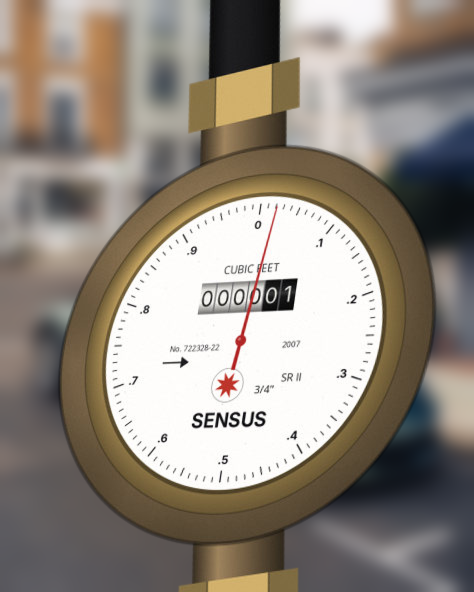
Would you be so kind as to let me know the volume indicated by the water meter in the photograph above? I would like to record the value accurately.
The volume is 1.02 ft³
